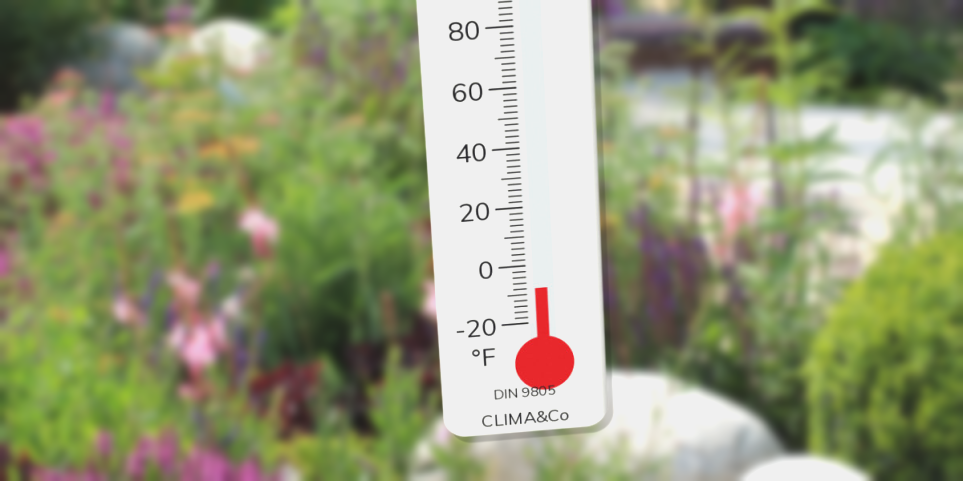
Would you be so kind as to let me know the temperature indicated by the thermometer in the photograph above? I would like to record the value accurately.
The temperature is -8 °F
